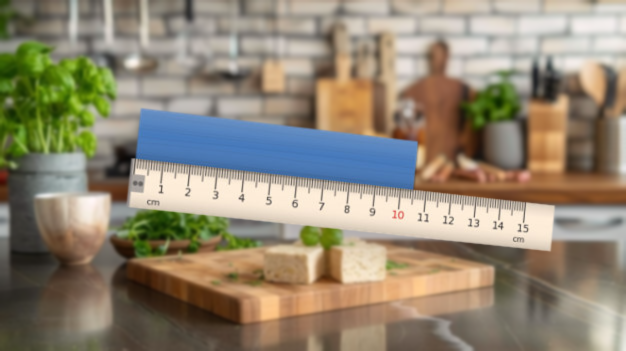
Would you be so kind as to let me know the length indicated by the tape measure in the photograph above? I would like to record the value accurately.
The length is 10.5 cm
